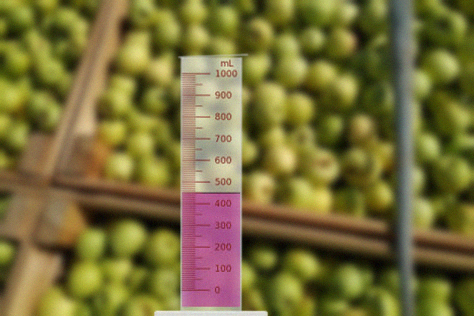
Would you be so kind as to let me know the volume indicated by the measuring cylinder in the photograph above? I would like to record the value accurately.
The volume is 450 mL
